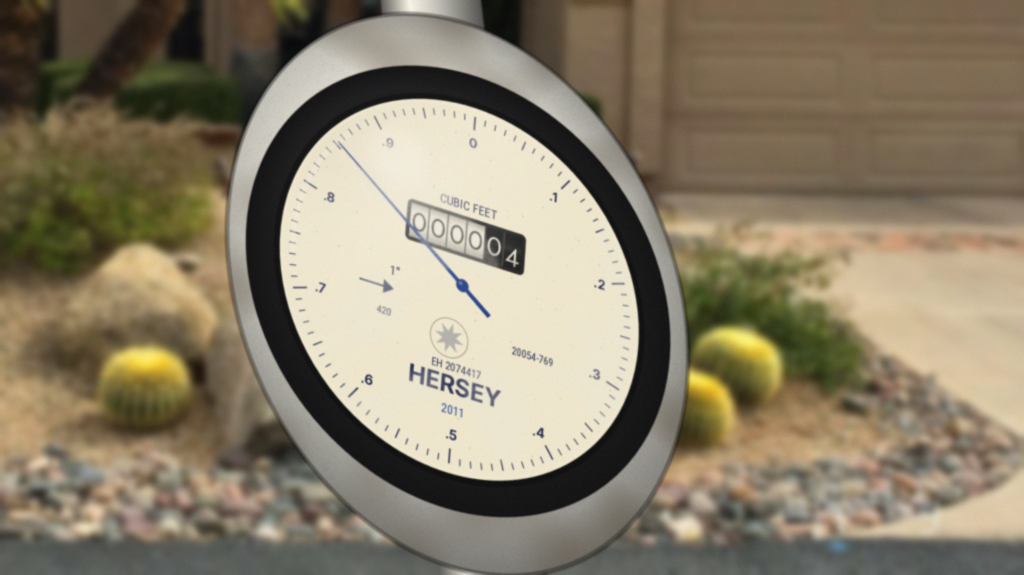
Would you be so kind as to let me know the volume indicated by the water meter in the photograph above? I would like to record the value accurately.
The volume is 3.85 ft³
